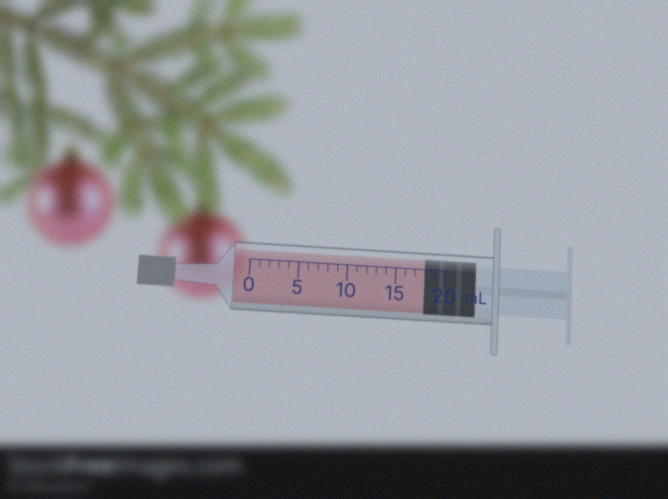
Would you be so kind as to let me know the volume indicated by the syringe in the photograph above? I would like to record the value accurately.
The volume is 18 mL
